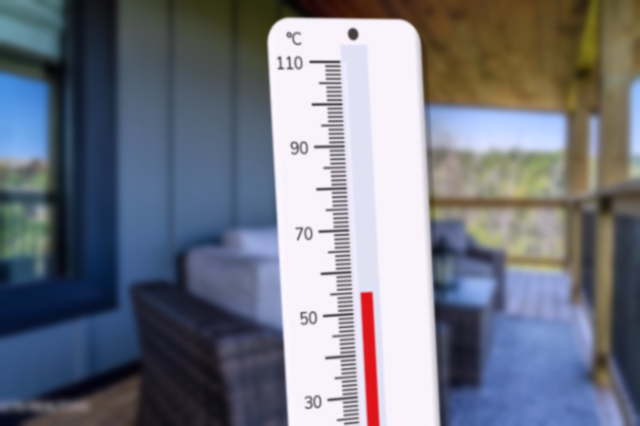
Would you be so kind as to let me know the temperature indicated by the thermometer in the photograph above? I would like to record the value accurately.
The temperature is 55 °C
